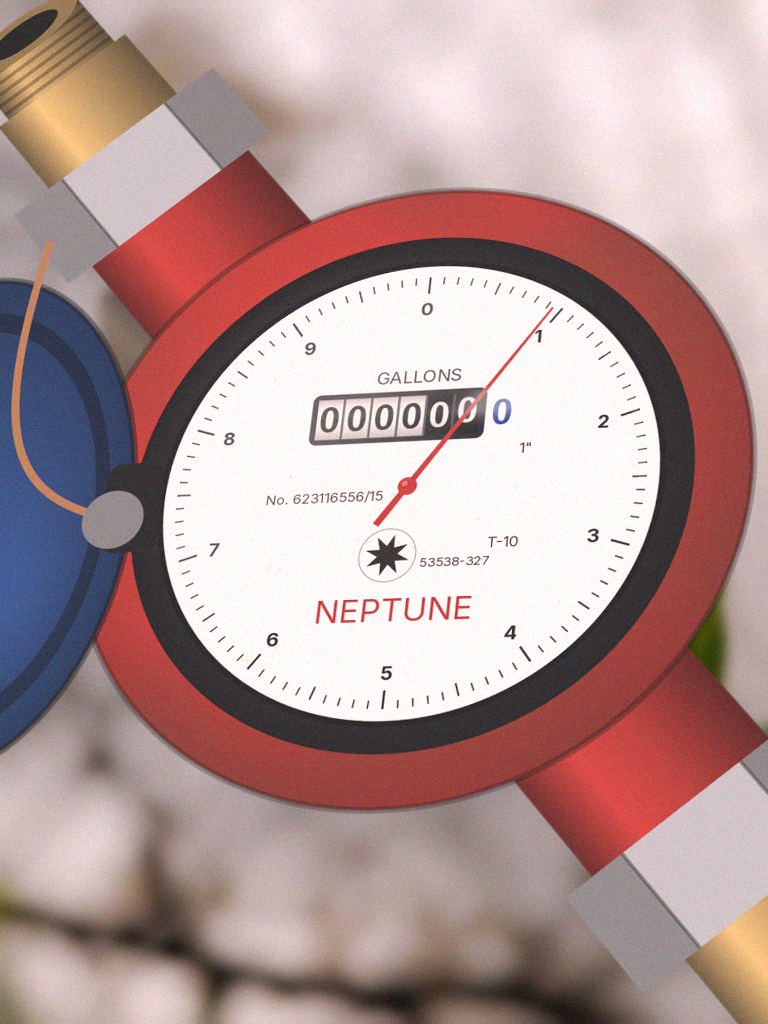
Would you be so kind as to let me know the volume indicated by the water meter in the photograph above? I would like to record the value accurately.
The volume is 0.9 gal
